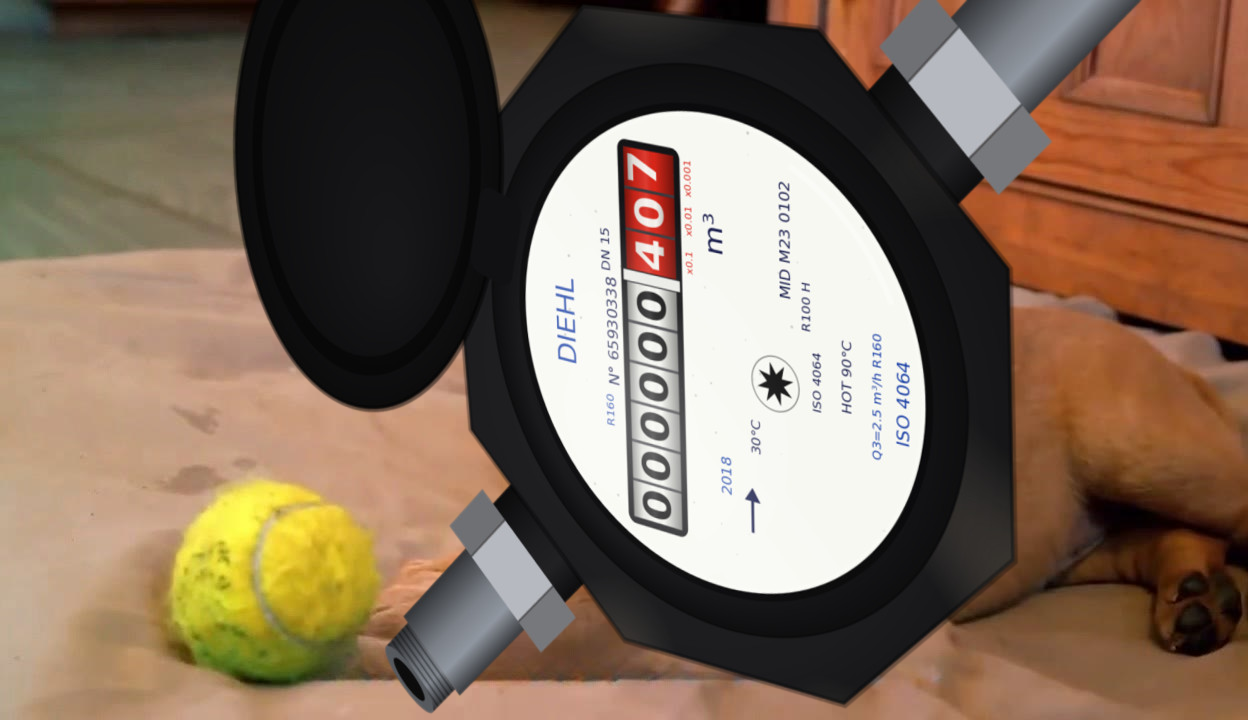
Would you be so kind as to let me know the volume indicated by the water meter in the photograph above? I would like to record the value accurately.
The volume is 0.407 m³
